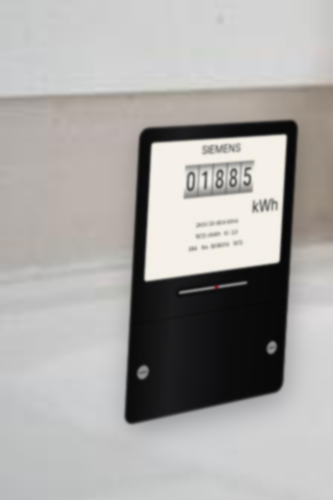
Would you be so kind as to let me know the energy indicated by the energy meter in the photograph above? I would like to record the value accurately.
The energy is 1885 kWh
